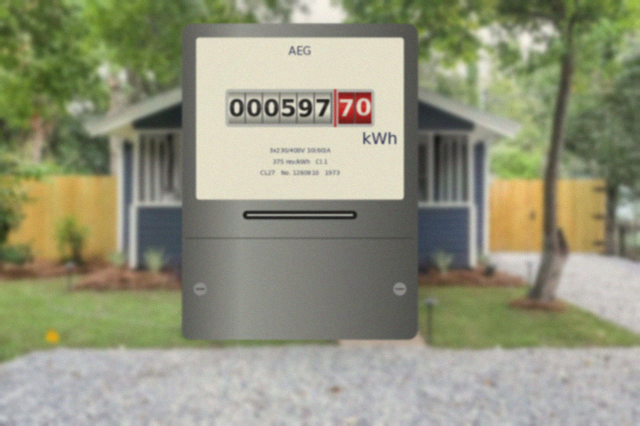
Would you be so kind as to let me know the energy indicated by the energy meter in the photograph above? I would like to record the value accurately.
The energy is 597.70 kWh
